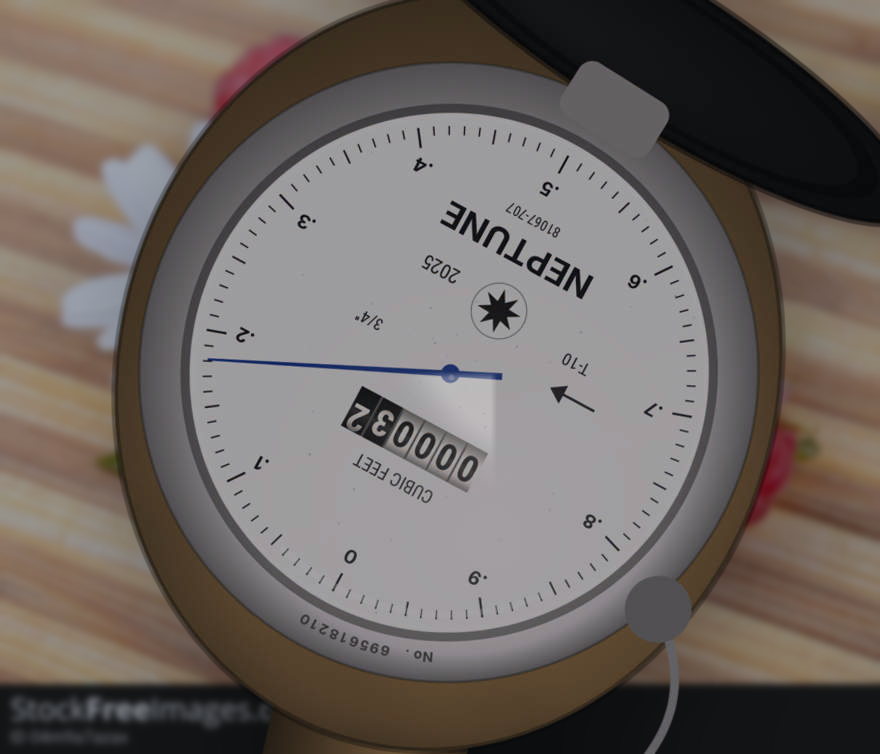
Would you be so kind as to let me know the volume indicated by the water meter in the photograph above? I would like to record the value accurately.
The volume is 32.18 ft³
